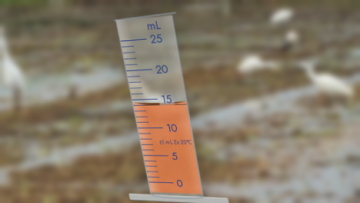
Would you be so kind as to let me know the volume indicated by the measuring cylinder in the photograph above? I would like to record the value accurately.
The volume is 14 mL
